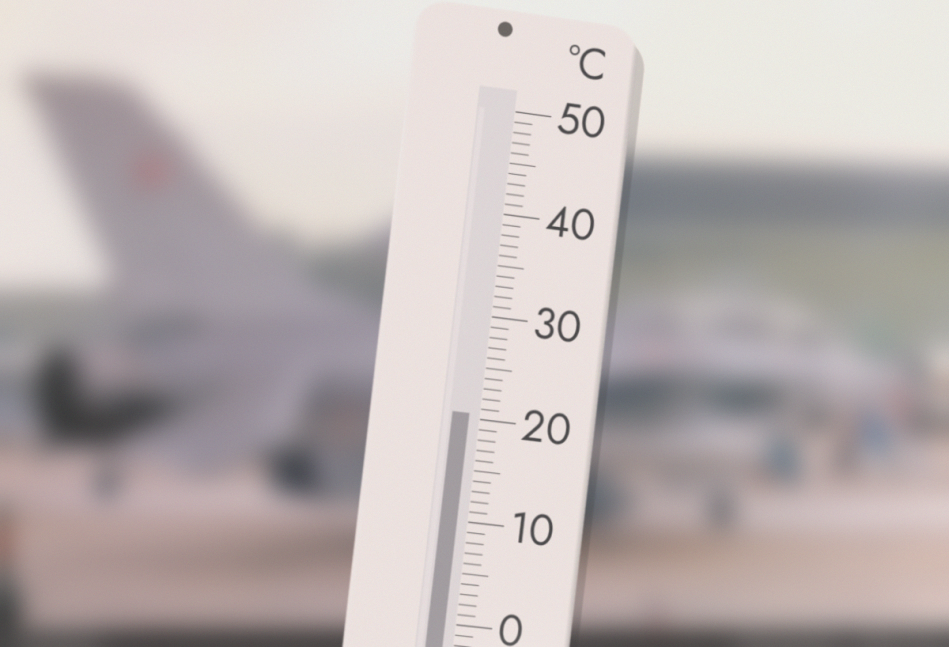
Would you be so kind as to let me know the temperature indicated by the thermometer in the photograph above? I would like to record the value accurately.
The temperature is 20.5 °C
